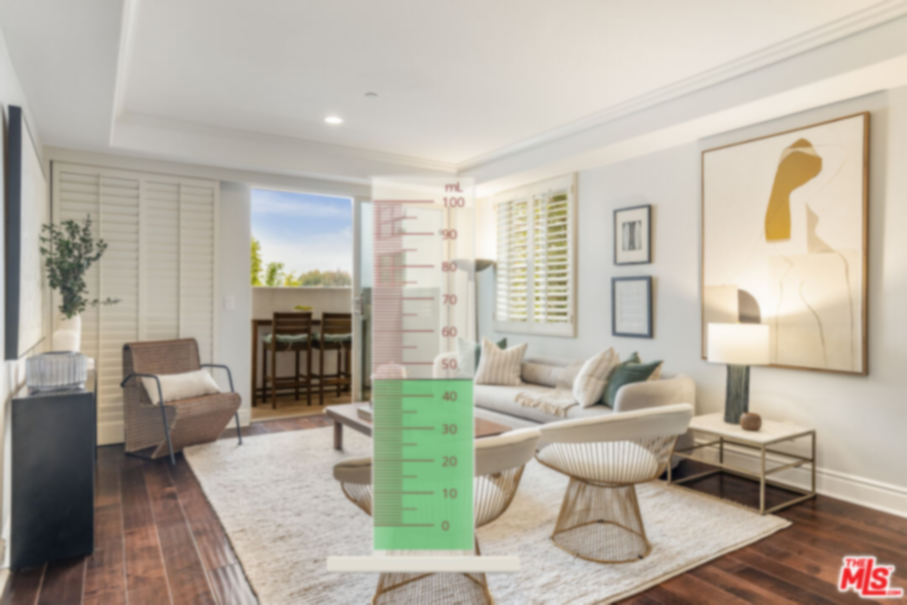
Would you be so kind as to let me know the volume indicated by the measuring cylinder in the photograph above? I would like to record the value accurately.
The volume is 45 mL
